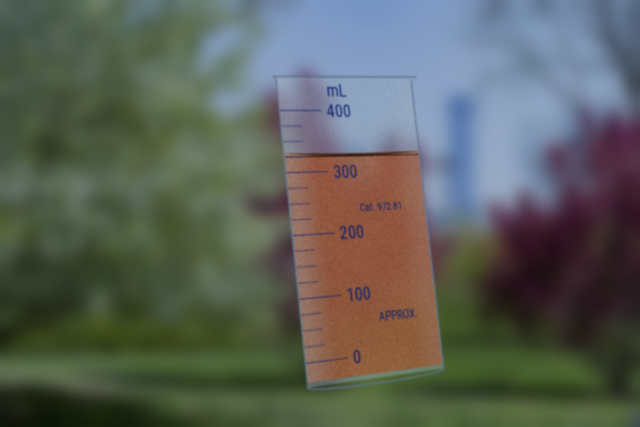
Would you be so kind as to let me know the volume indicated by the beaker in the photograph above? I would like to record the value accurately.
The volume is 325 mL
